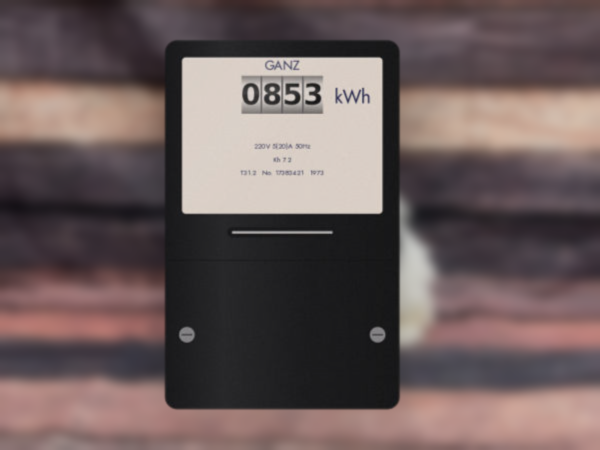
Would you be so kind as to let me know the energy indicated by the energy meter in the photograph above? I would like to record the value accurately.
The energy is 853 kWh
